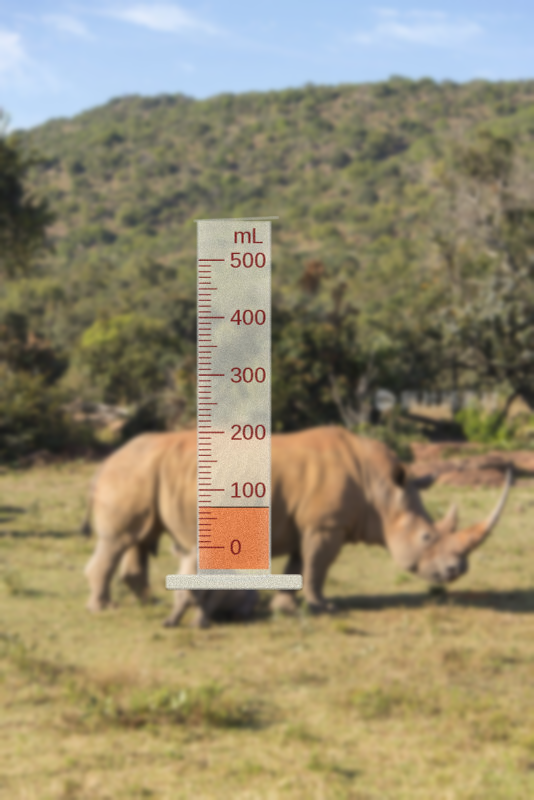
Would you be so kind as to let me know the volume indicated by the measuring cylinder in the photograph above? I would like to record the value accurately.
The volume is 70 mL
